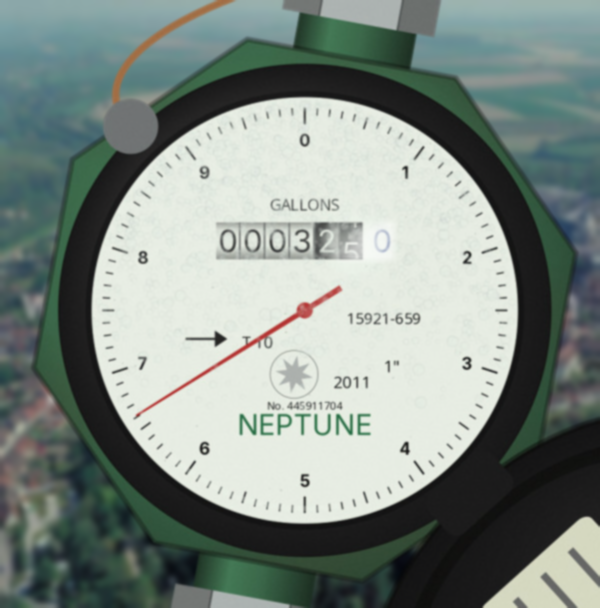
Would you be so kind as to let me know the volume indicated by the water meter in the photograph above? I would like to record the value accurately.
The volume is 3246.6 gal
